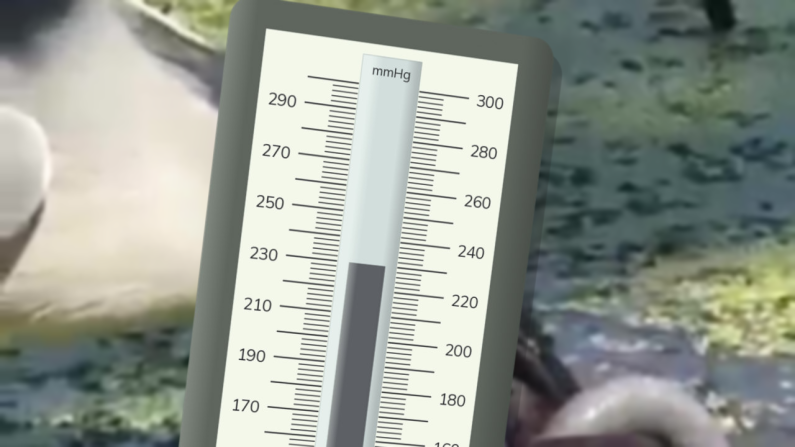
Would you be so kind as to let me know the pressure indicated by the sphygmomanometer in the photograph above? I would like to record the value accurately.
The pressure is 230 mmHg
